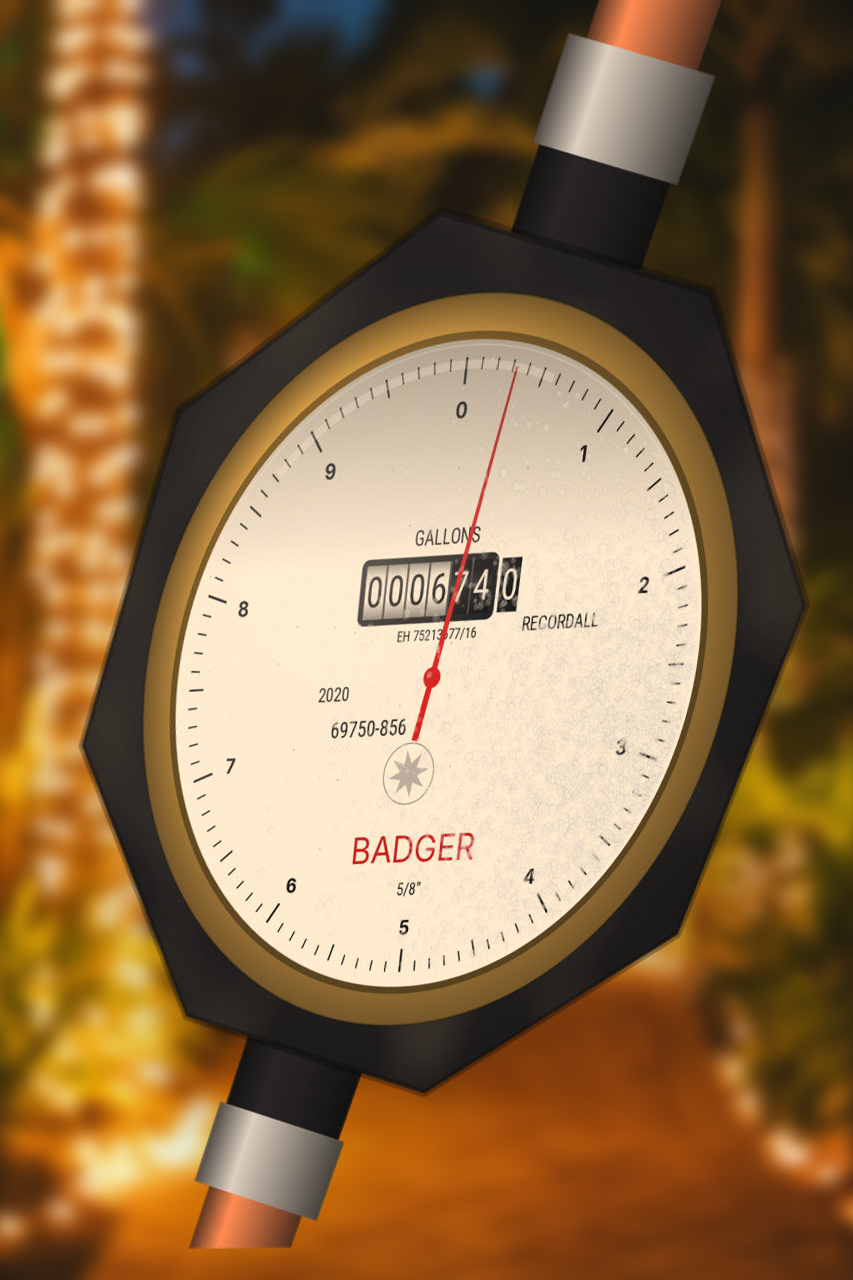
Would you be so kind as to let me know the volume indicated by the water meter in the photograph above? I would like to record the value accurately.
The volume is 6740.3 gal
